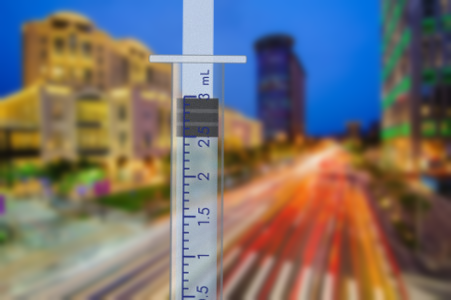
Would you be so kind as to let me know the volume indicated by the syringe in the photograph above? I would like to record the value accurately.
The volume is 2.5 mL
